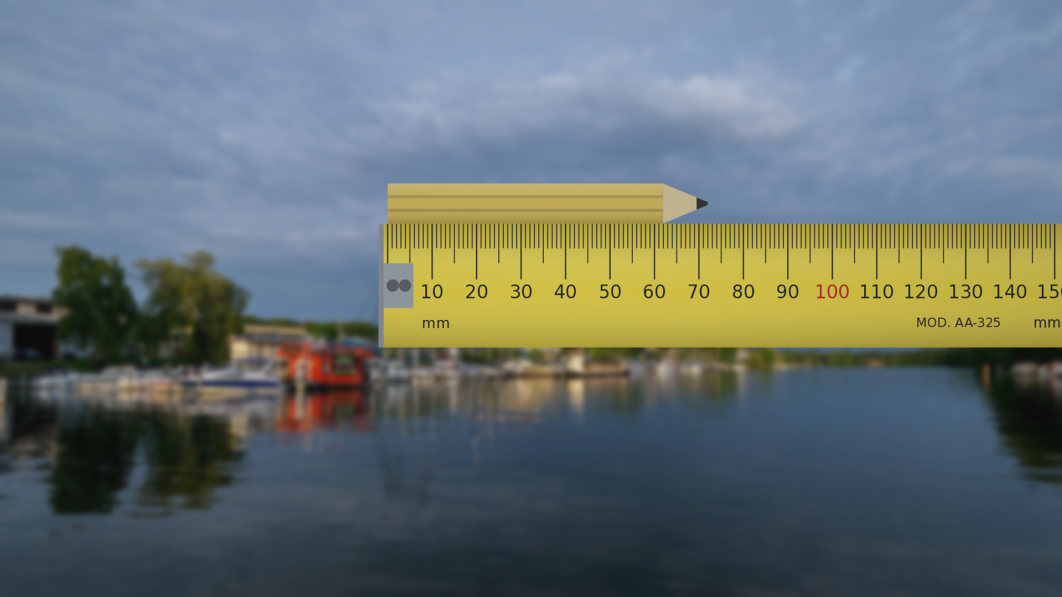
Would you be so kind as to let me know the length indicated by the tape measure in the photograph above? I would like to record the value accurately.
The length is 72 mm
